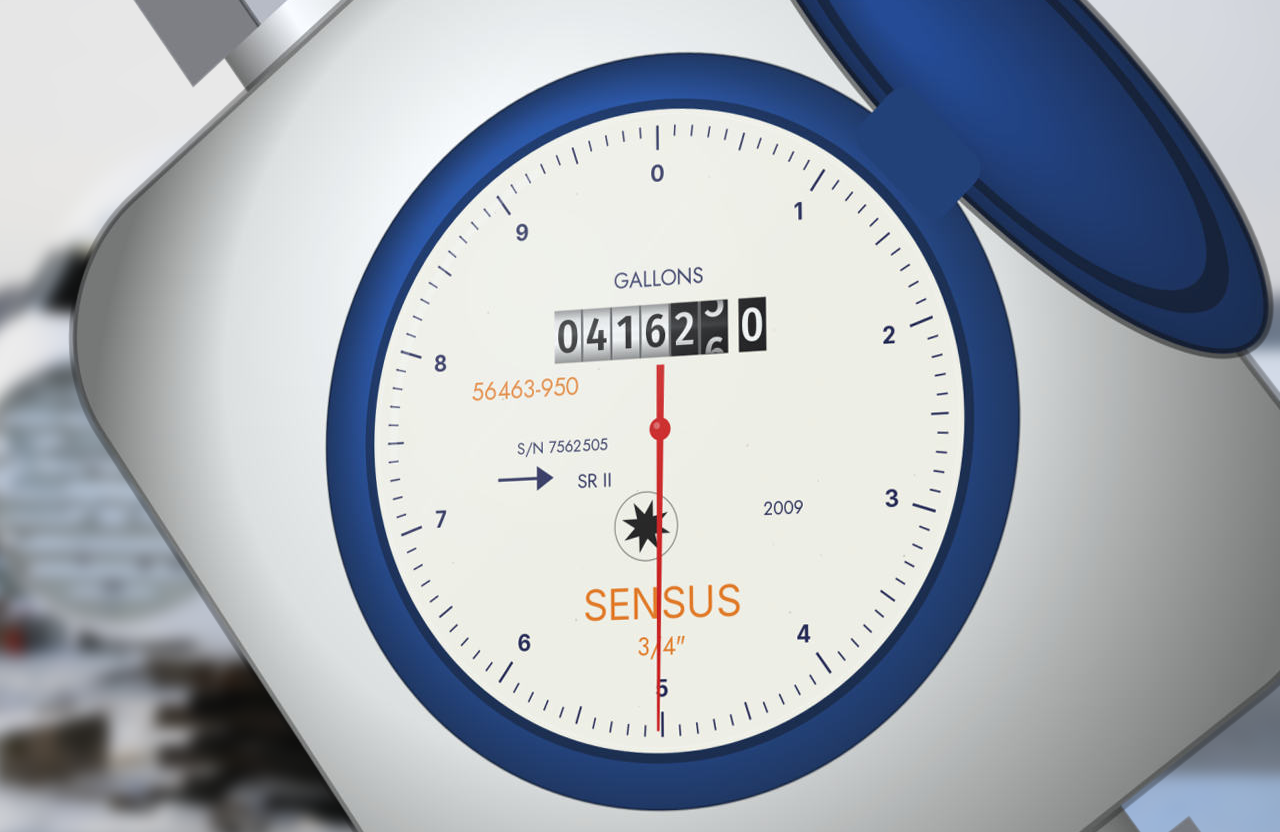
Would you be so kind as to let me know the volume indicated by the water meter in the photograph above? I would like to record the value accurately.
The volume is 416255.0 gal
